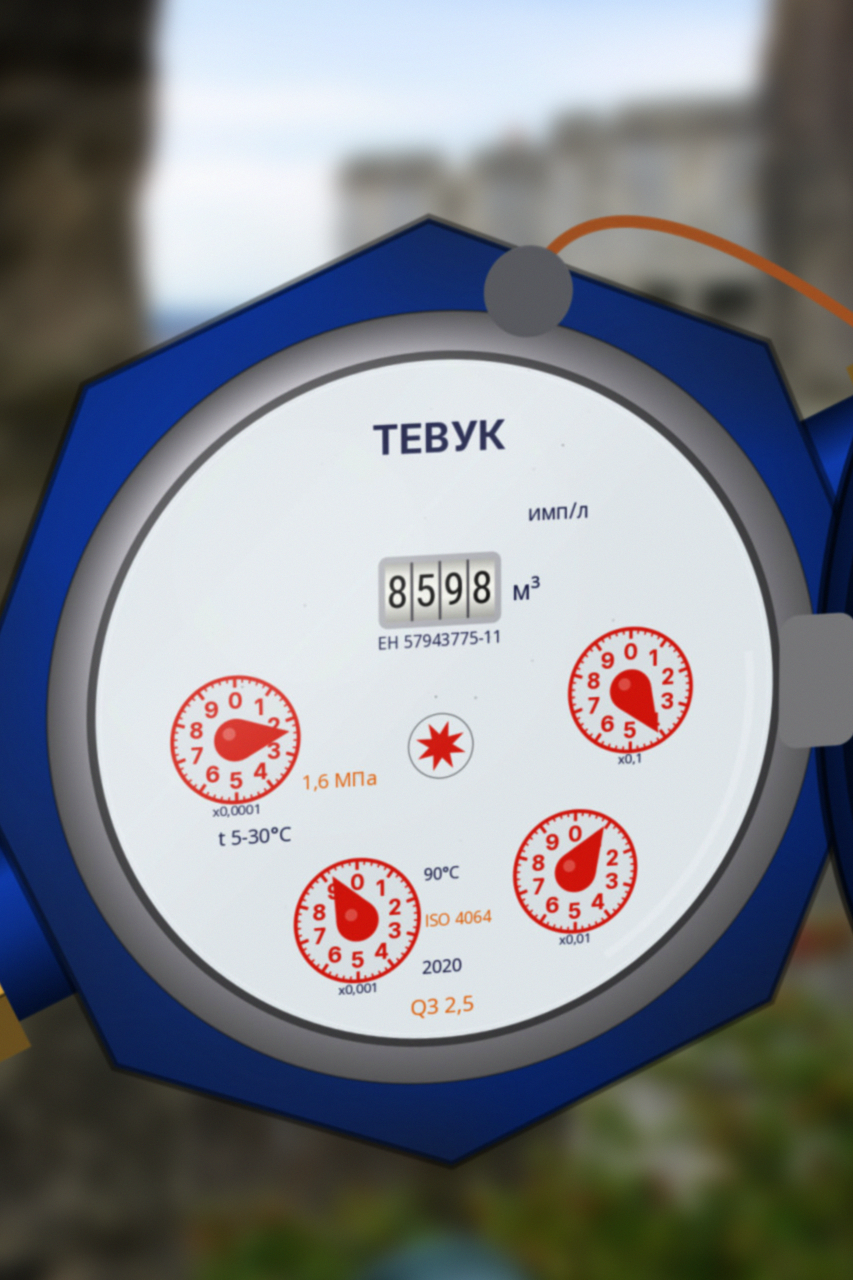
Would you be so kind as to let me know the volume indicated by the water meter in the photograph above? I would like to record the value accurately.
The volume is 8598.4092 m³
